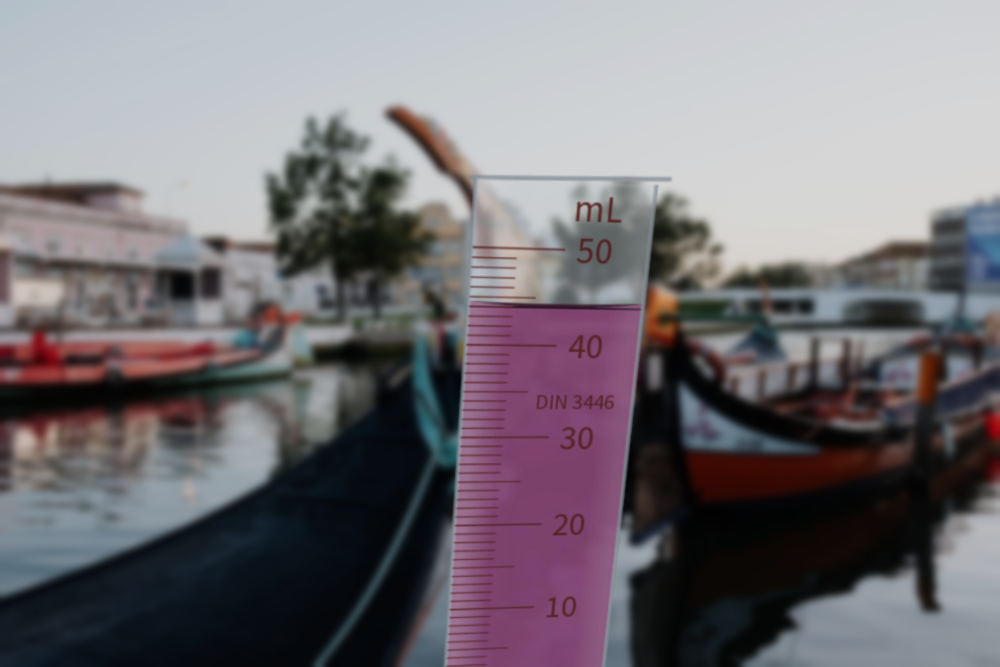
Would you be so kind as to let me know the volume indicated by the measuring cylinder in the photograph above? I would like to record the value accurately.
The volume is 44 mL
